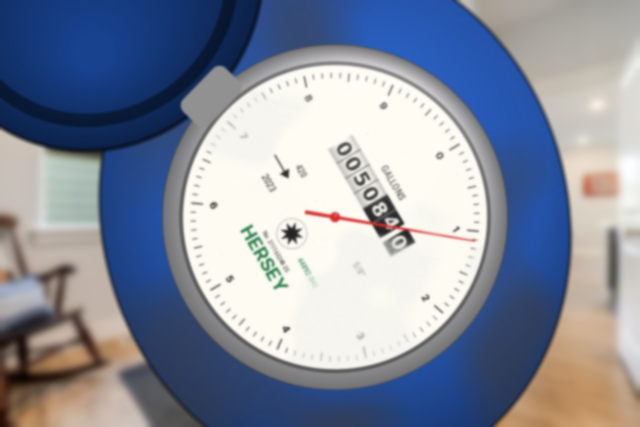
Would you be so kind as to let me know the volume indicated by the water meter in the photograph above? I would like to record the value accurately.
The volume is 50841.1 gal
